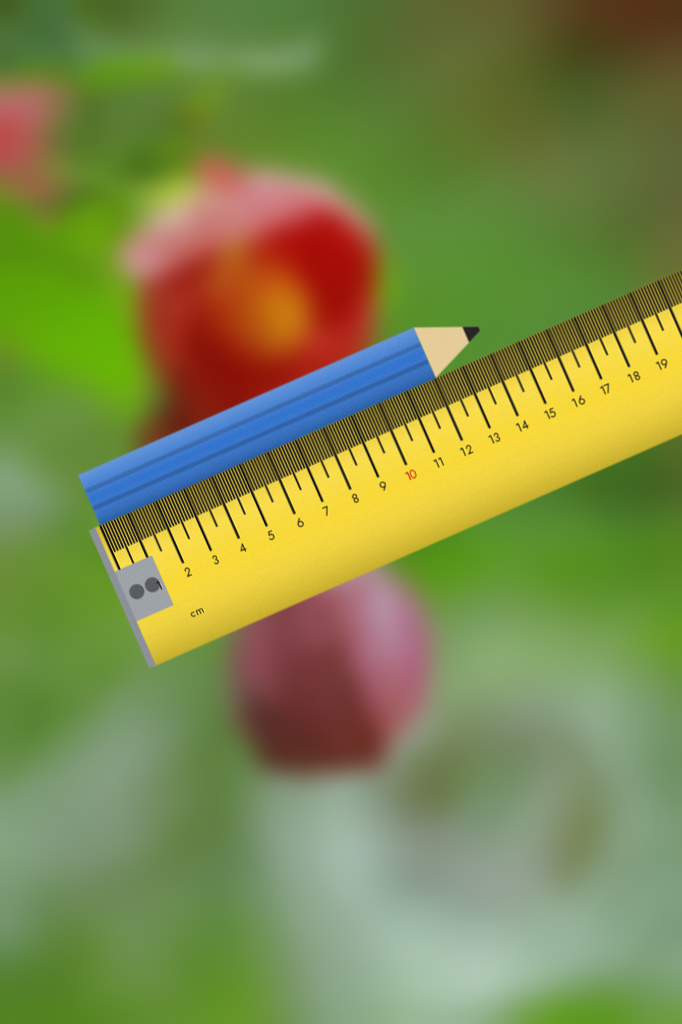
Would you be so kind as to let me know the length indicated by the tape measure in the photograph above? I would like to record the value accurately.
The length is 14 cm
